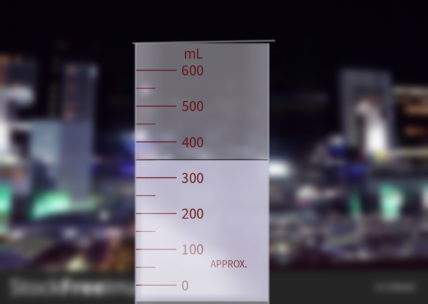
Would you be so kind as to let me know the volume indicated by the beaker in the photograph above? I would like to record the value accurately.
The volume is 350 mL
